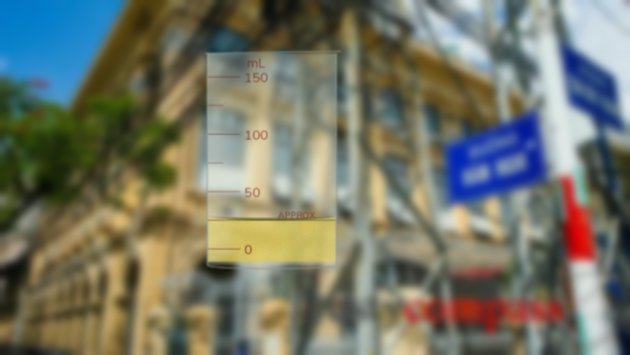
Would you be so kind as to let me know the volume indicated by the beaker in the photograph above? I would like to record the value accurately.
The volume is 25 mL
